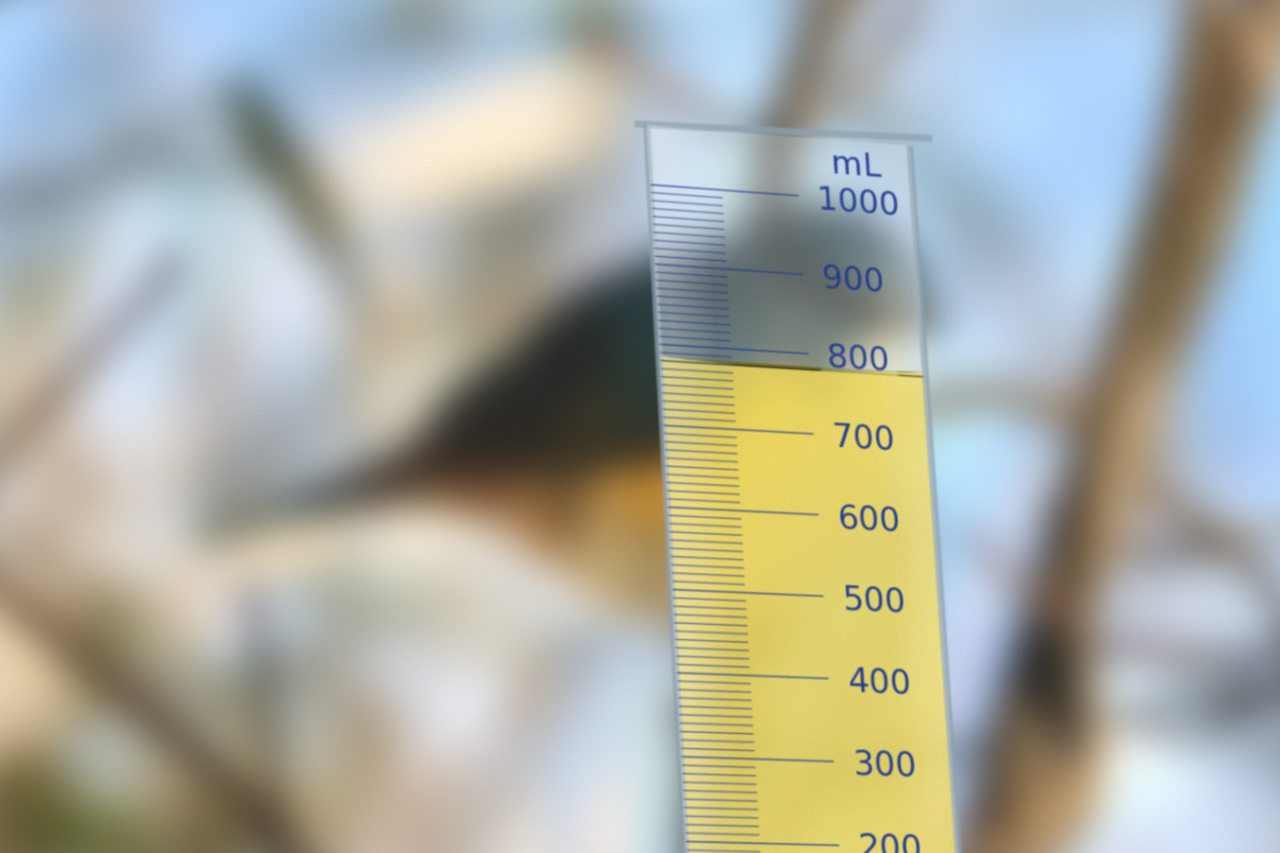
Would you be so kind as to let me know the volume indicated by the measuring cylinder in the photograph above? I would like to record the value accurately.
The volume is 780 mL
